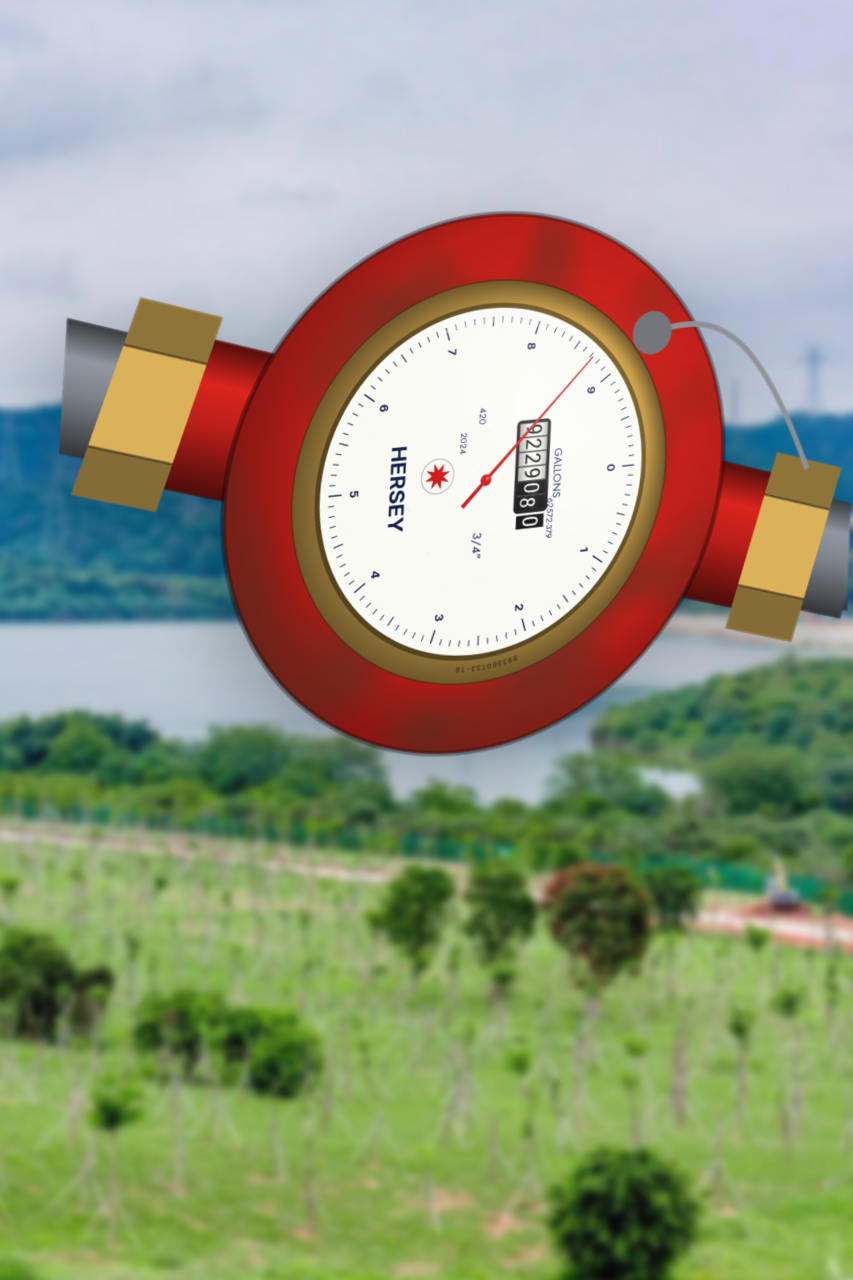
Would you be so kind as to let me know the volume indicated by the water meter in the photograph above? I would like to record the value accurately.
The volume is 9229078.7 gal
